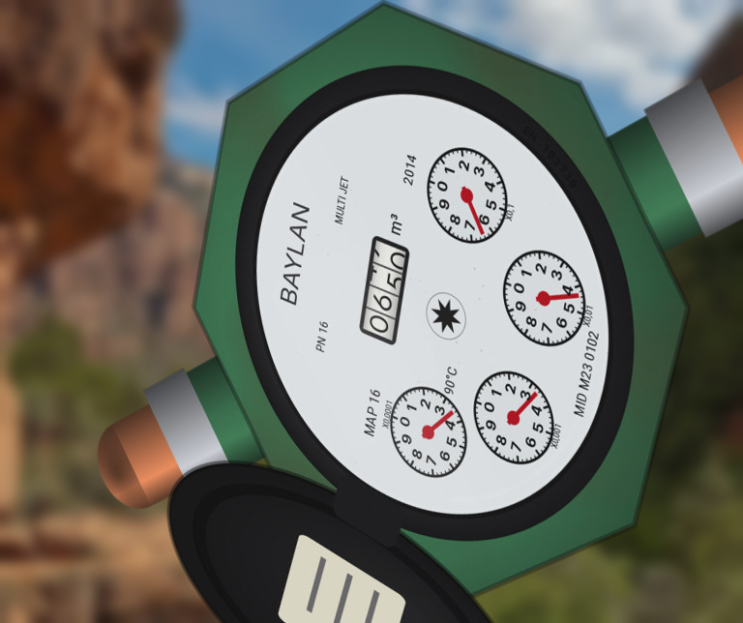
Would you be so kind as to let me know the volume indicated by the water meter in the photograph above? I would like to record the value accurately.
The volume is 649.6433 m³
